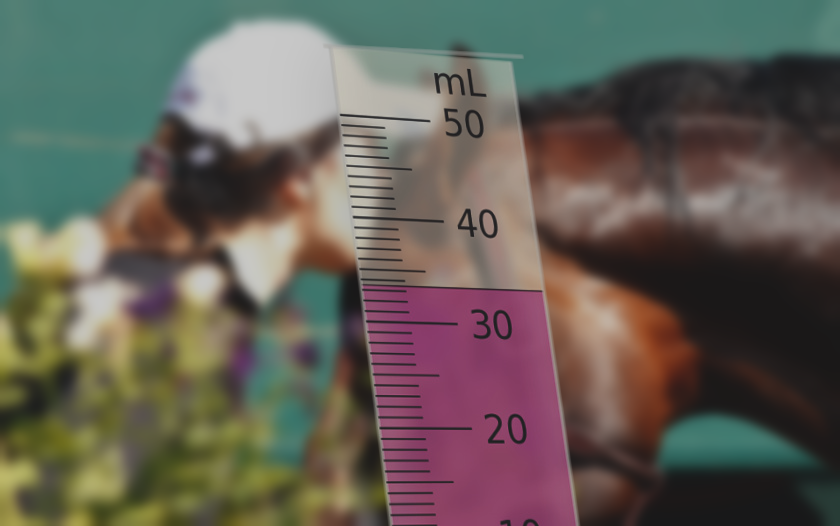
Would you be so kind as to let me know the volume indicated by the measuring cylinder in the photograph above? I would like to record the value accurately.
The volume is 33.5 mL
